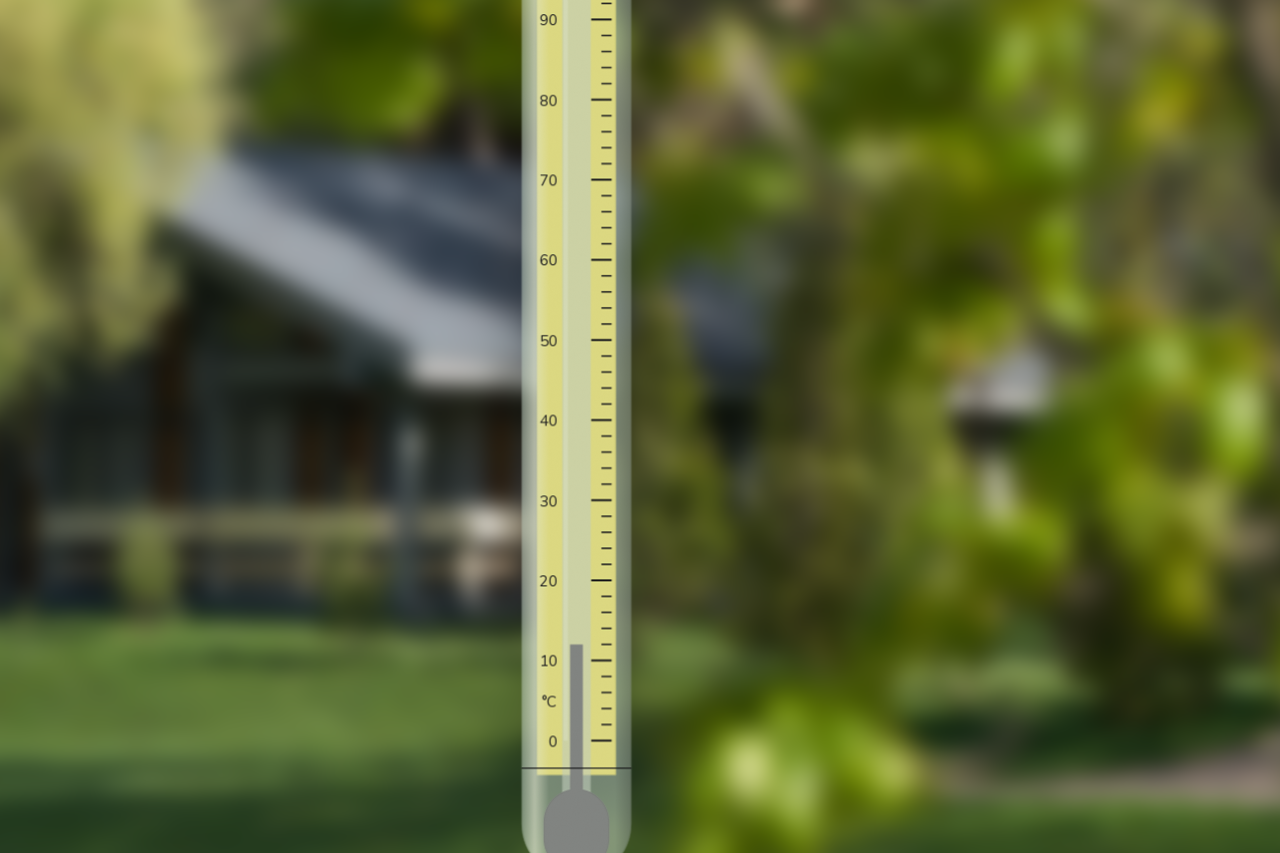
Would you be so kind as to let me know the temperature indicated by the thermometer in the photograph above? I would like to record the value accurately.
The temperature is 12 °C
